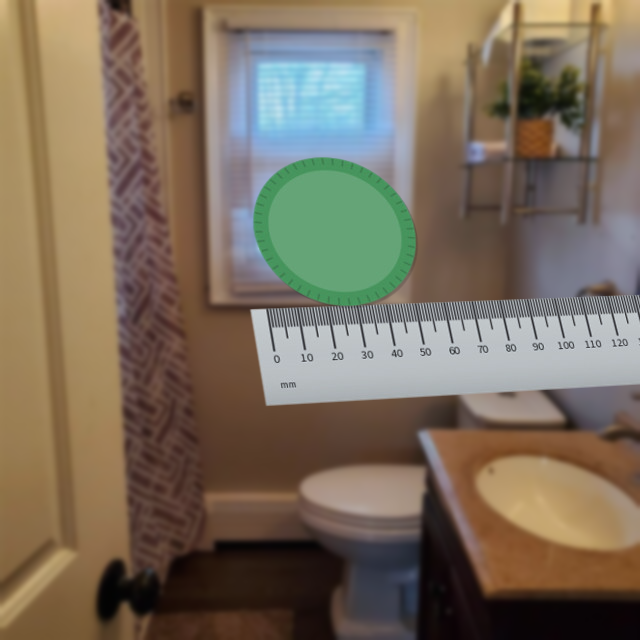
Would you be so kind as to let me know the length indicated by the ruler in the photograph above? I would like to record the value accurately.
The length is 55 mm
